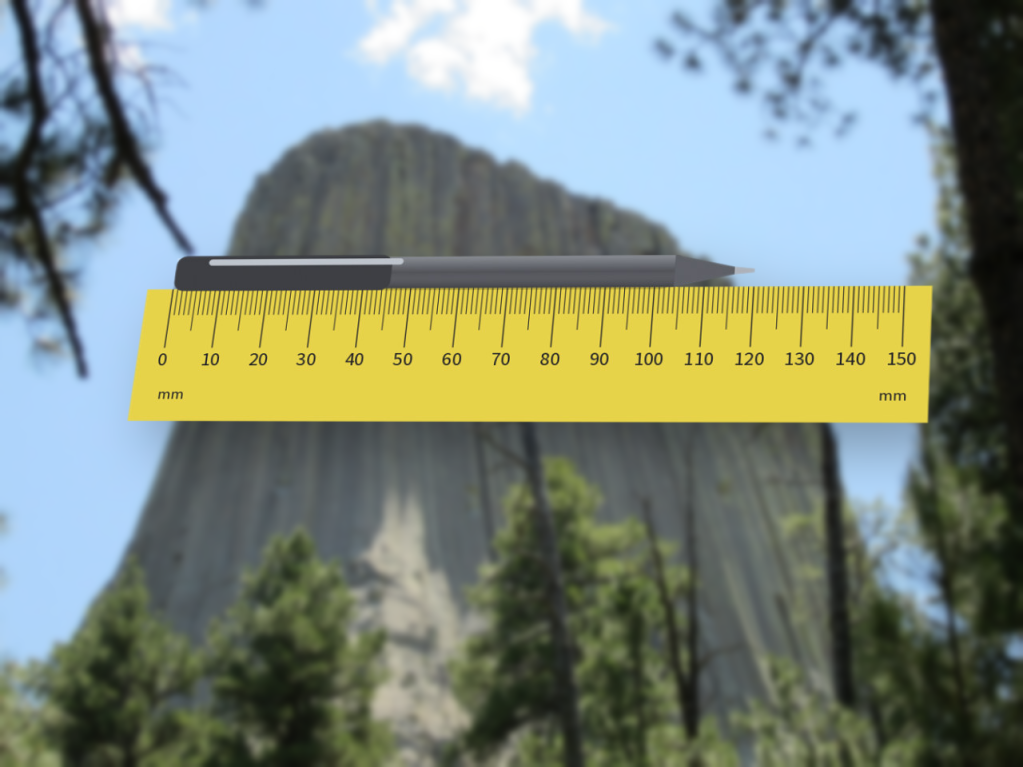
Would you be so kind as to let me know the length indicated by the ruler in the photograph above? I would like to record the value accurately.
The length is 120 mm
